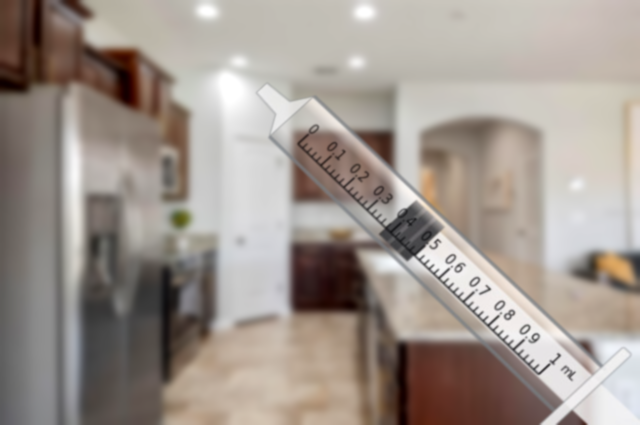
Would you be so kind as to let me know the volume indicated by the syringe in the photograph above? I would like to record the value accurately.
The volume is 0.38 mL
